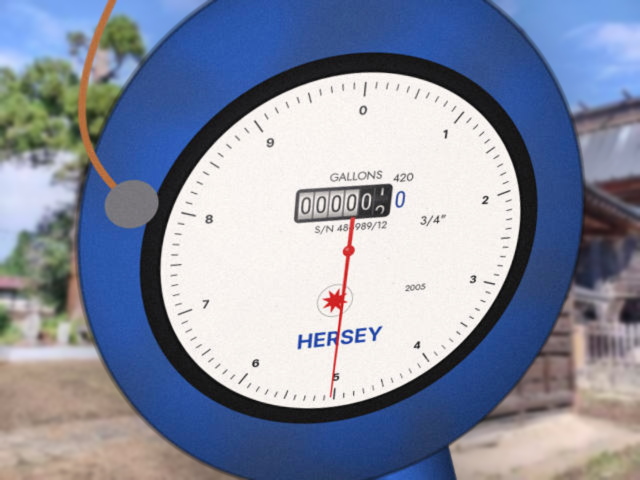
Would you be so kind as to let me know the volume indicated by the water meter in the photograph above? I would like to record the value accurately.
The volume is 15.0 gal
